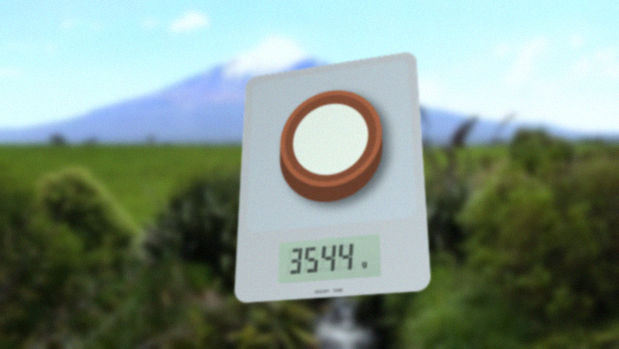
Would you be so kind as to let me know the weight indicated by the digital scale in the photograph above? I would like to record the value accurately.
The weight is 3544 g
